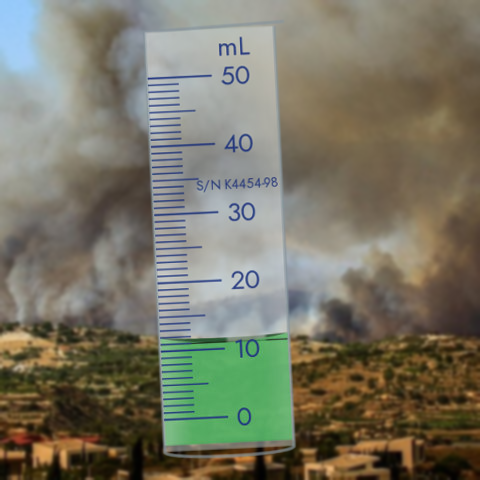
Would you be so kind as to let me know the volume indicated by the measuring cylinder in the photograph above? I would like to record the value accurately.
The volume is 11 mL
